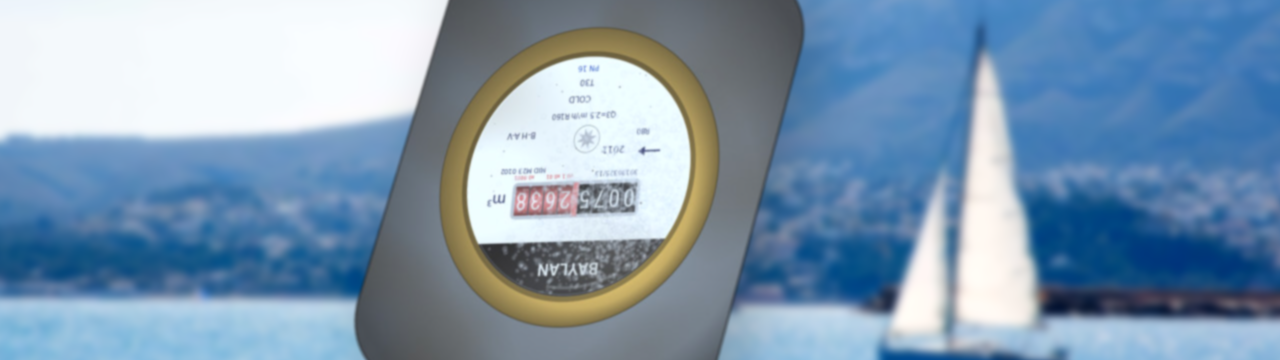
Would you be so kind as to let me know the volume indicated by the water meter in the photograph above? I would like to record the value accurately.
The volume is 75.2638 m³
